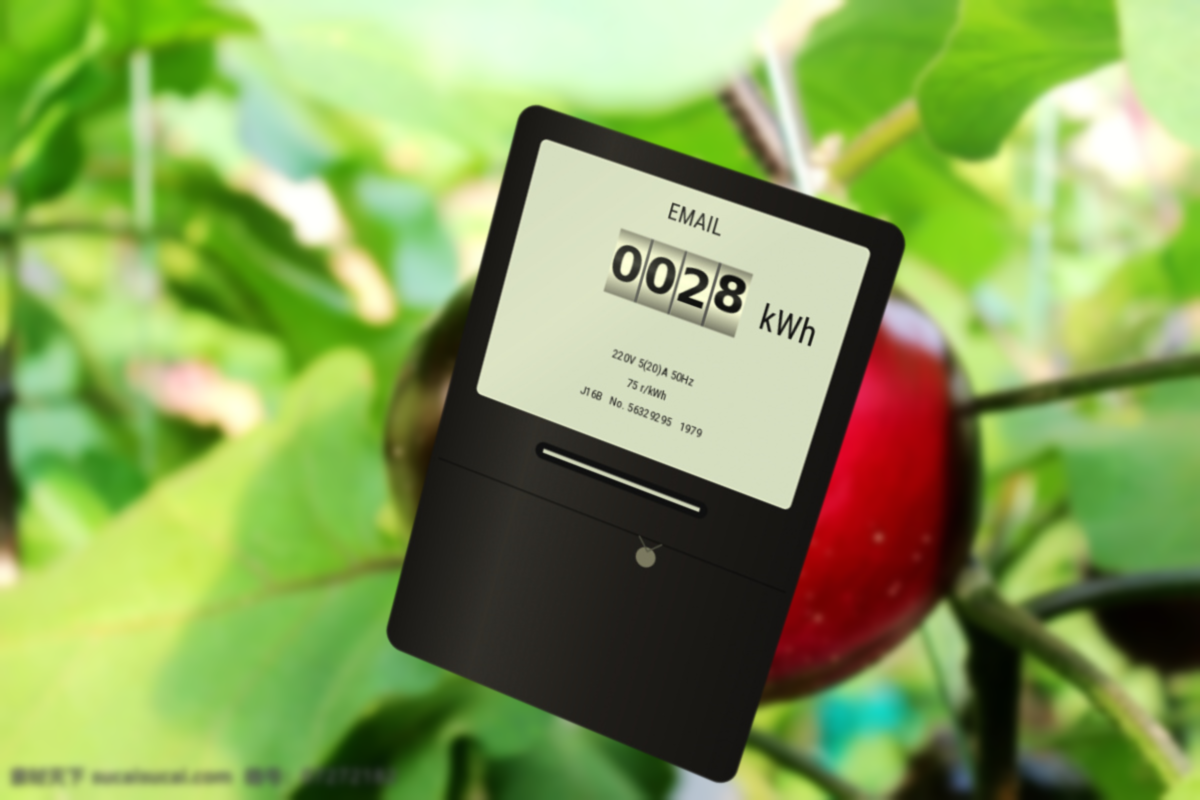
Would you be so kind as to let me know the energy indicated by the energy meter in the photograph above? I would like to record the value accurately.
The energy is 28 kWh
